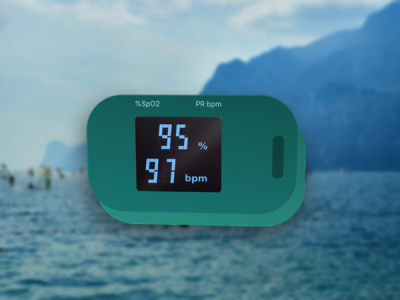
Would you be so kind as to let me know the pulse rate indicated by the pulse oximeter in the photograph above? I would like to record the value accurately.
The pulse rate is 97 bpm
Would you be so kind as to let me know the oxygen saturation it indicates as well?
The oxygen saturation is 95 %
